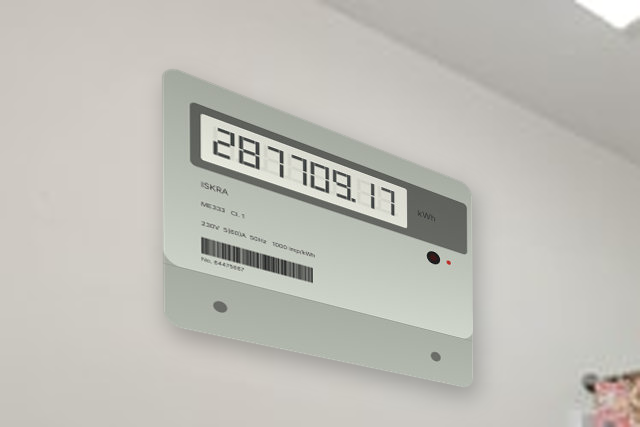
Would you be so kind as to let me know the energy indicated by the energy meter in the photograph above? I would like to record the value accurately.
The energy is 287709.17 kWh
